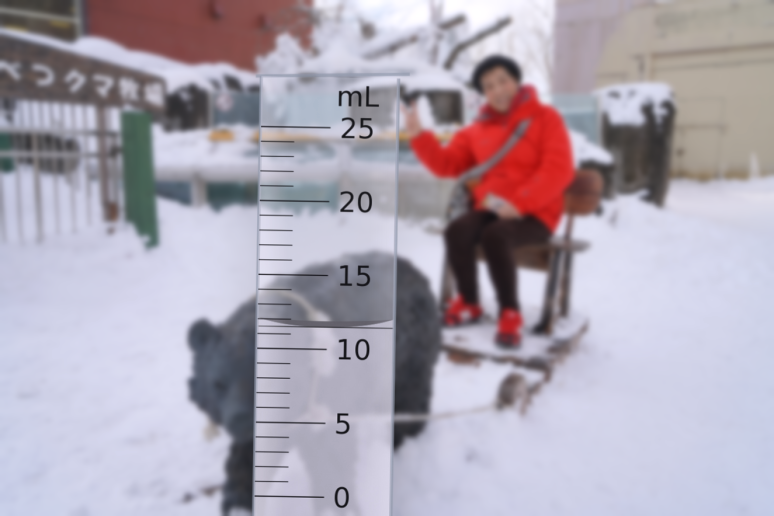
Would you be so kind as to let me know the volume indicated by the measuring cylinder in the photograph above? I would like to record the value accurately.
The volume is 11.5 mL
